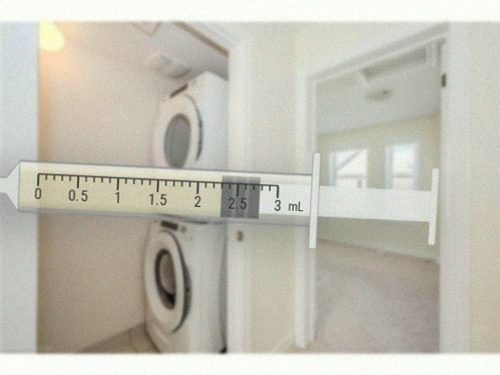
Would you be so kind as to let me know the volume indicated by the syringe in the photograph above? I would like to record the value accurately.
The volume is 2.3 mL
